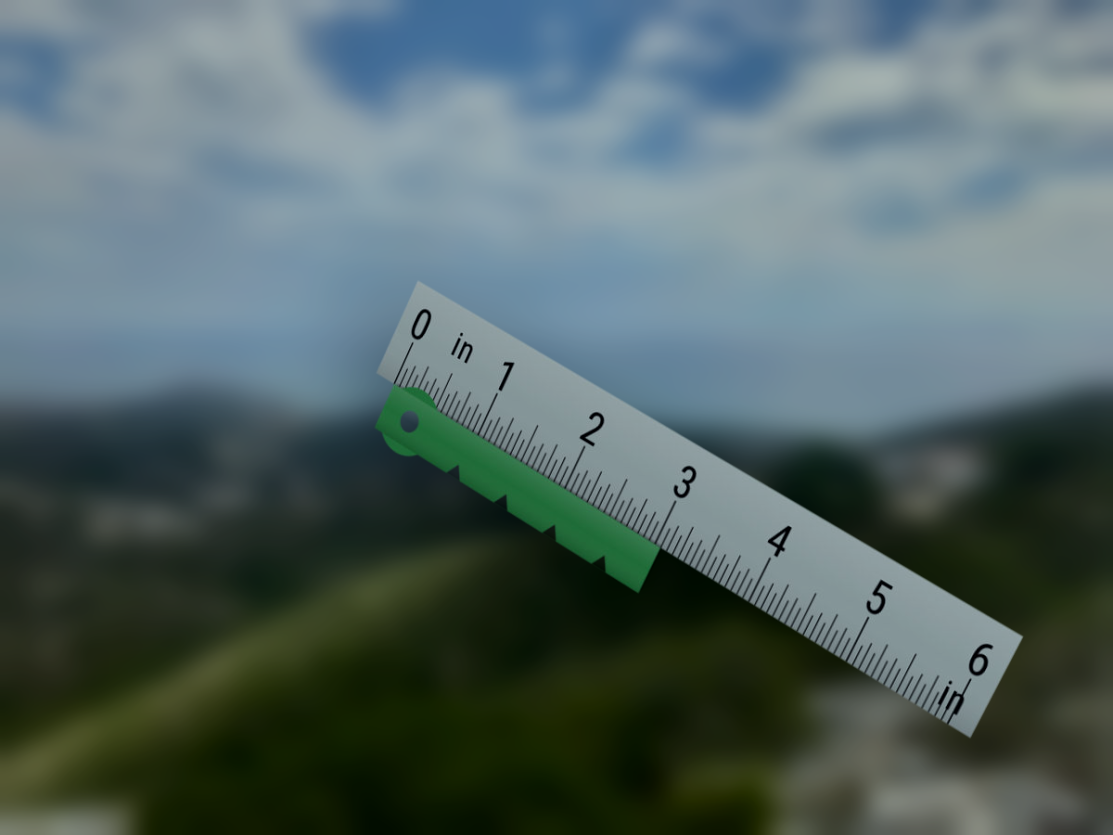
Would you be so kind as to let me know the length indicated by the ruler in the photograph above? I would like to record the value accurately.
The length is 3.0625 in
